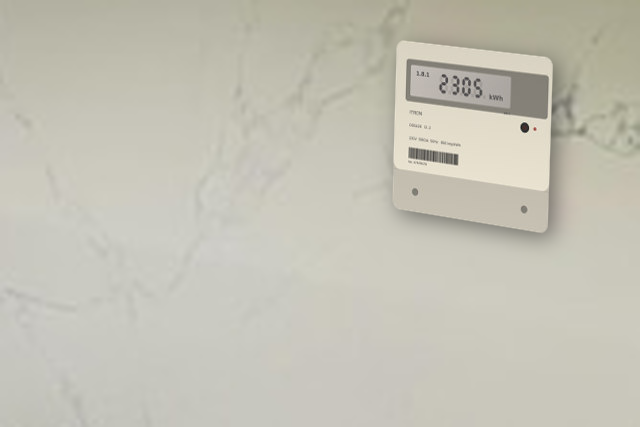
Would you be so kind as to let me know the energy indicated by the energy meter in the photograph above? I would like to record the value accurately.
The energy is 2305 kWh
